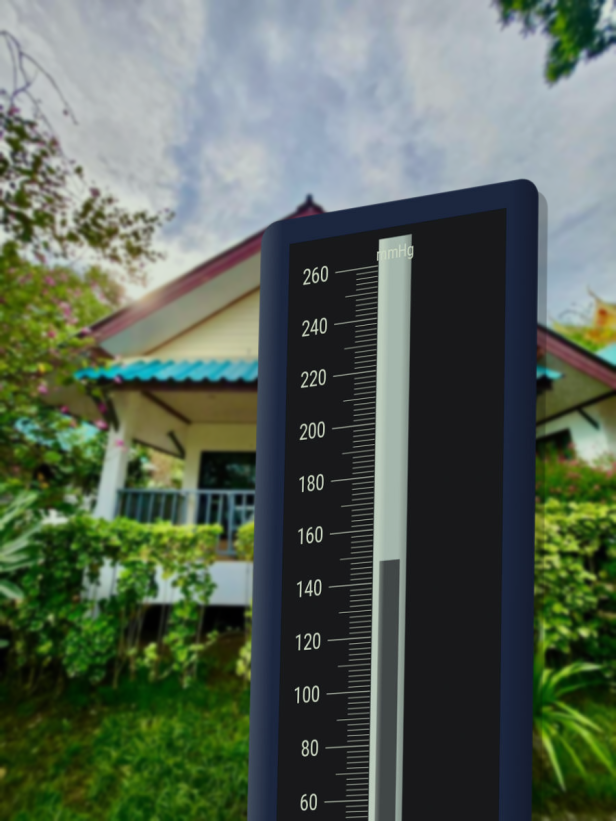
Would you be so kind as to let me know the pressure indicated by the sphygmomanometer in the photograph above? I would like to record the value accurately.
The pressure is 148 mmHg
